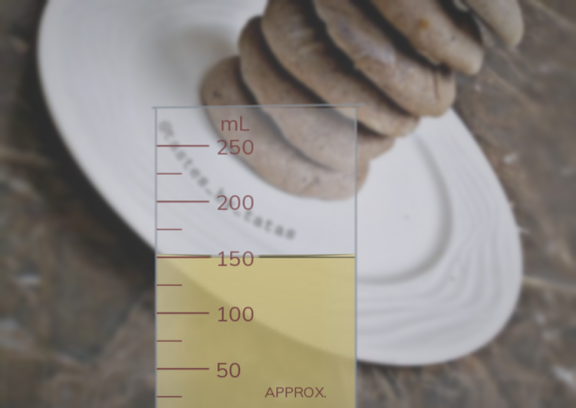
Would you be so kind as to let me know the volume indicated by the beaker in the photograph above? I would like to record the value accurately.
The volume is 150 mL
